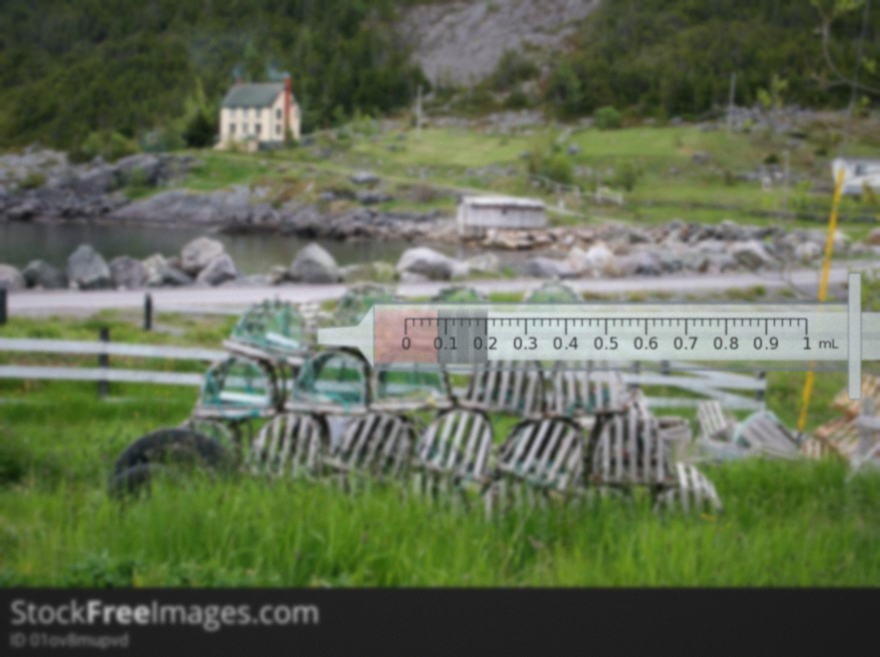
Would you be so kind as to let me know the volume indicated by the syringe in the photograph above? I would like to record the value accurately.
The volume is 0.08 mL
